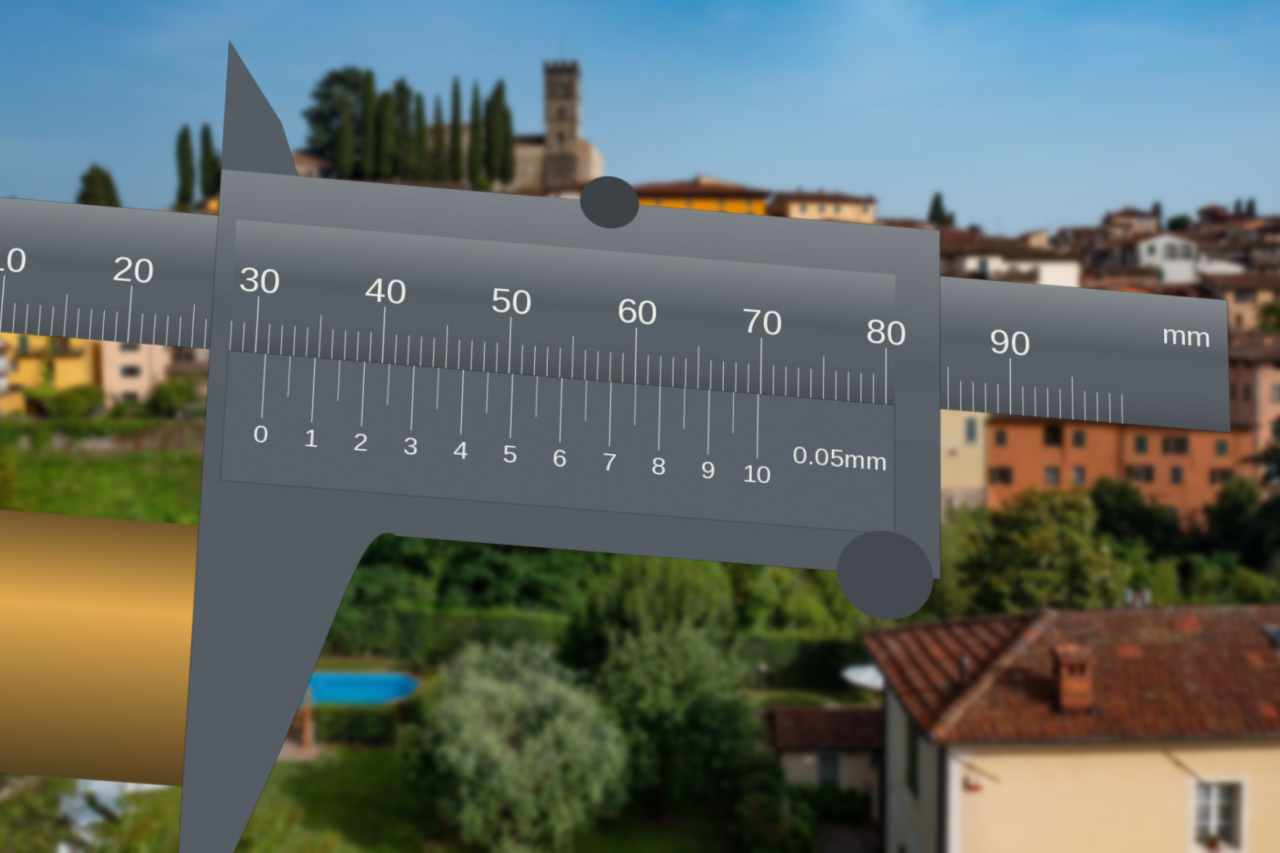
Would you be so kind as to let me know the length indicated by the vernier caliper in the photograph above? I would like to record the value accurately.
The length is 30.8 mm
